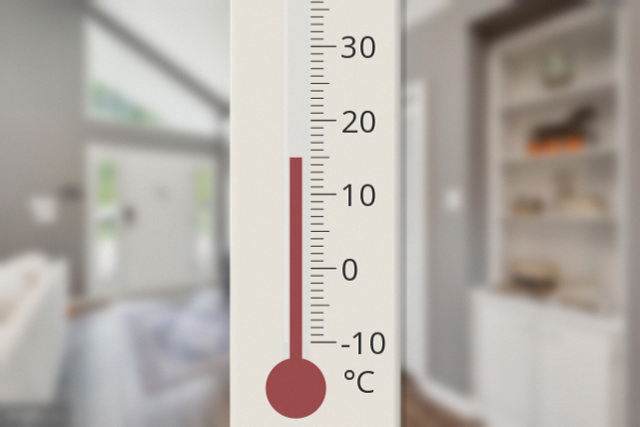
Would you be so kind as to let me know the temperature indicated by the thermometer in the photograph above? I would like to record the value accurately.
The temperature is 15 °C
